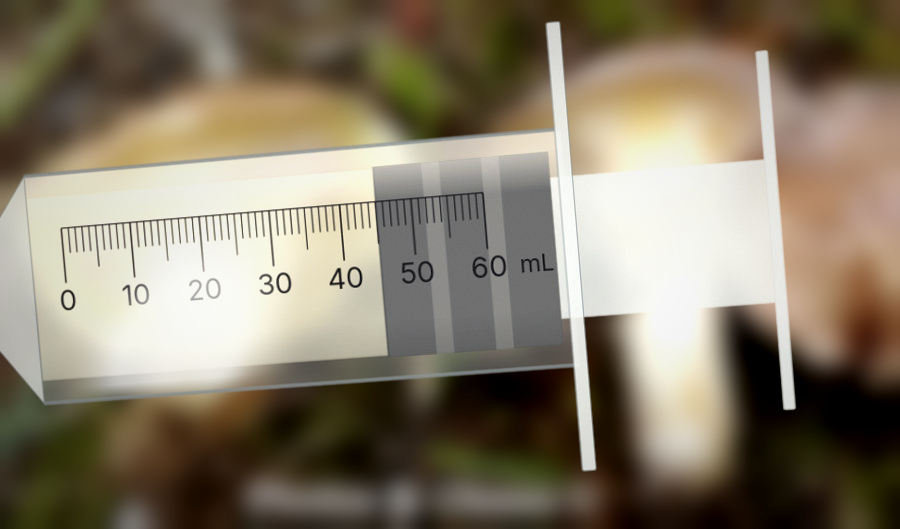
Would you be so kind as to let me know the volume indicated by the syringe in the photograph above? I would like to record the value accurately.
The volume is 45 mL
